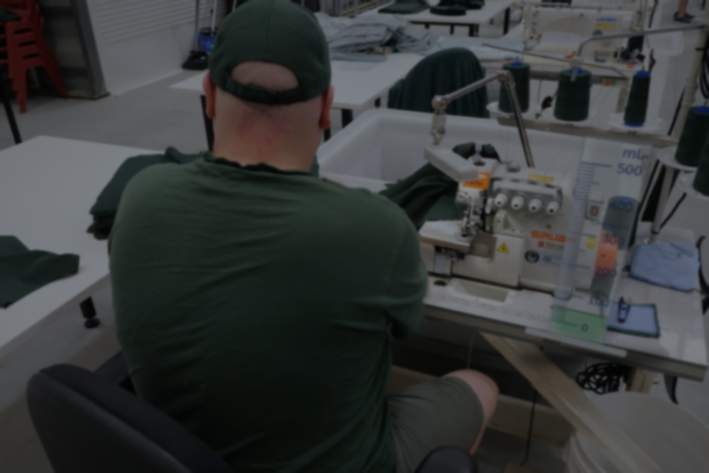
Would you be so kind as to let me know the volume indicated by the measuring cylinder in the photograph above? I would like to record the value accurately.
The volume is 50 mL
